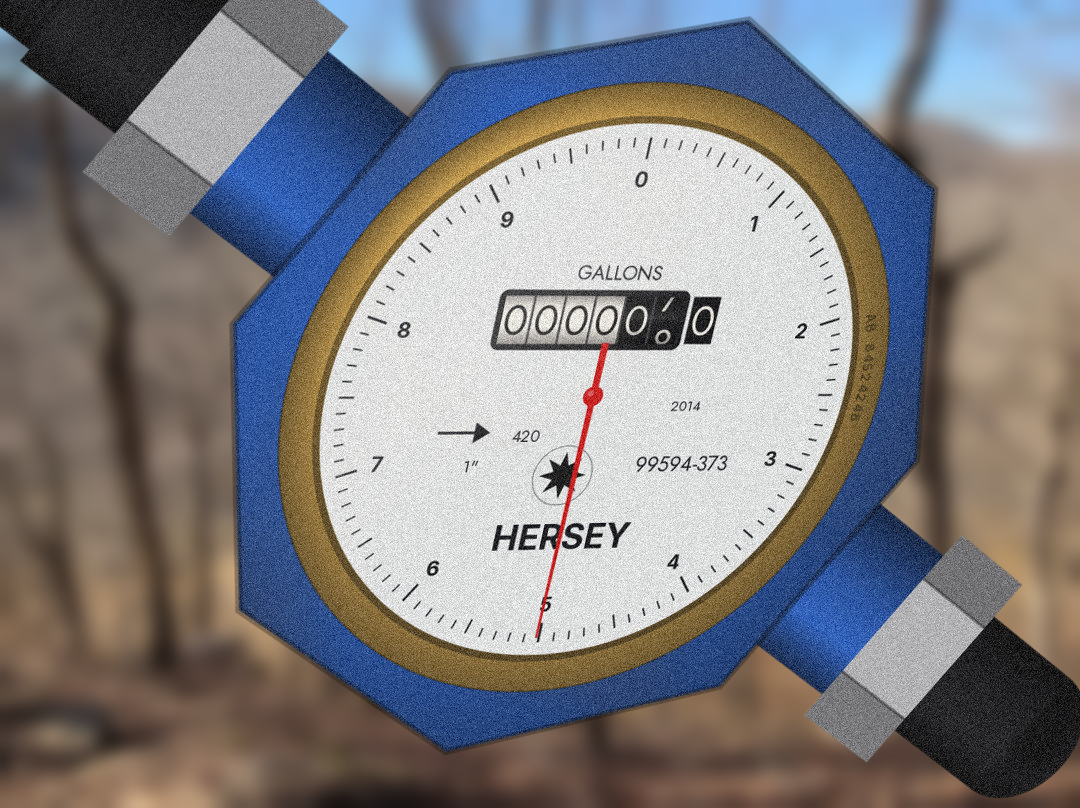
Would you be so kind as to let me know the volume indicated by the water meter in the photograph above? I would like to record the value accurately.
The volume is 75.0 gal
